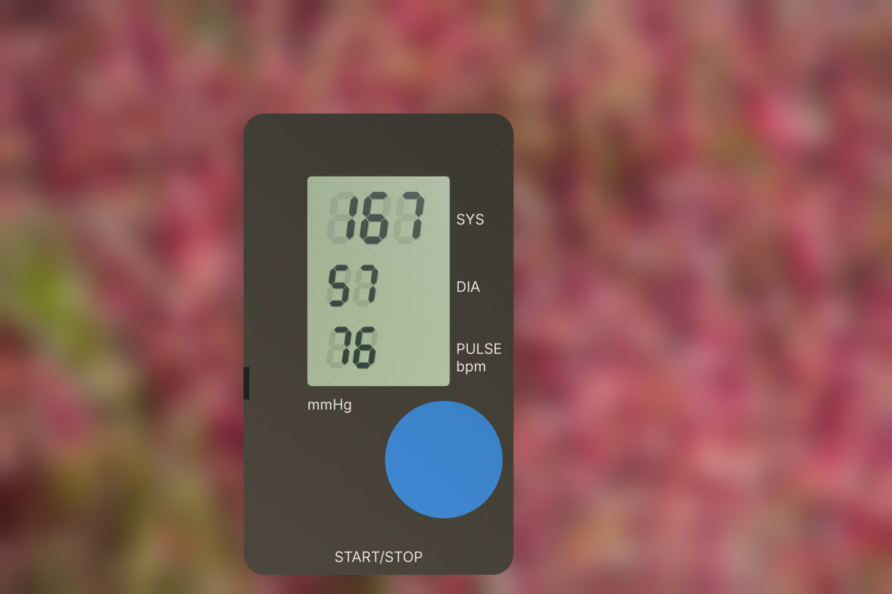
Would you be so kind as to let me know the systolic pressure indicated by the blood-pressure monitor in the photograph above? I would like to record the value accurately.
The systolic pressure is 167 mmHg
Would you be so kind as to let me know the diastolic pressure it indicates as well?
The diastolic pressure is 57 mmHg
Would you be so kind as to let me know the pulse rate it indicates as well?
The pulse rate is 76 bpm
